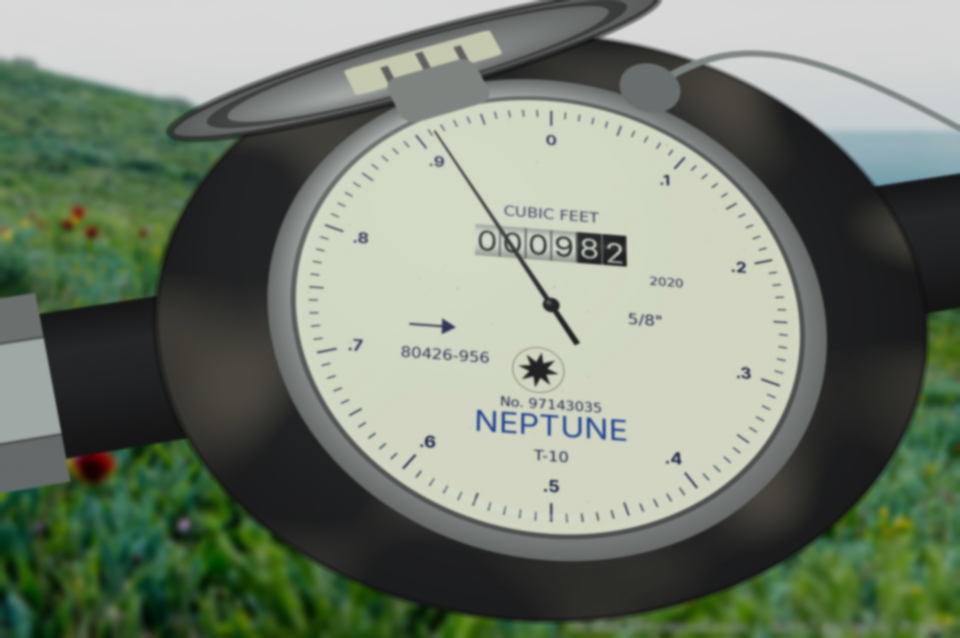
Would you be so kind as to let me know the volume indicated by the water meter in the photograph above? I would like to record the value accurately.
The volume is 981.91 ft³
